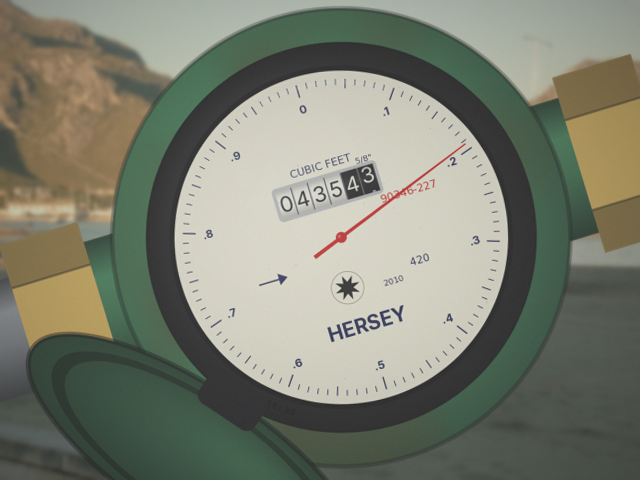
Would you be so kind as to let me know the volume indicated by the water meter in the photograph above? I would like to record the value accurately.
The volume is 43543.19 ft³
